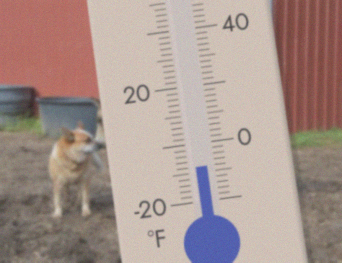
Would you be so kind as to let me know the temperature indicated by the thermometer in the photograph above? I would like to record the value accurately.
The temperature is -8 °F
